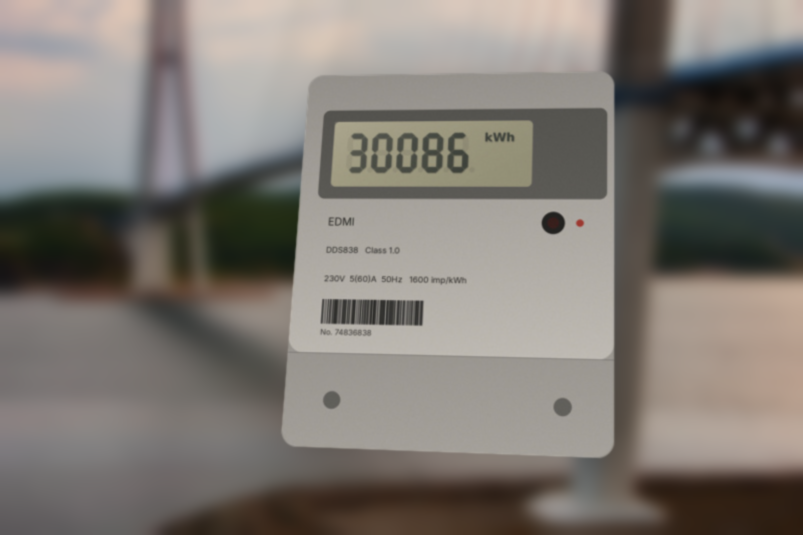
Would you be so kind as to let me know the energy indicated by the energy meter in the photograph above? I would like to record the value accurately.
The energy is 30086 kWh
